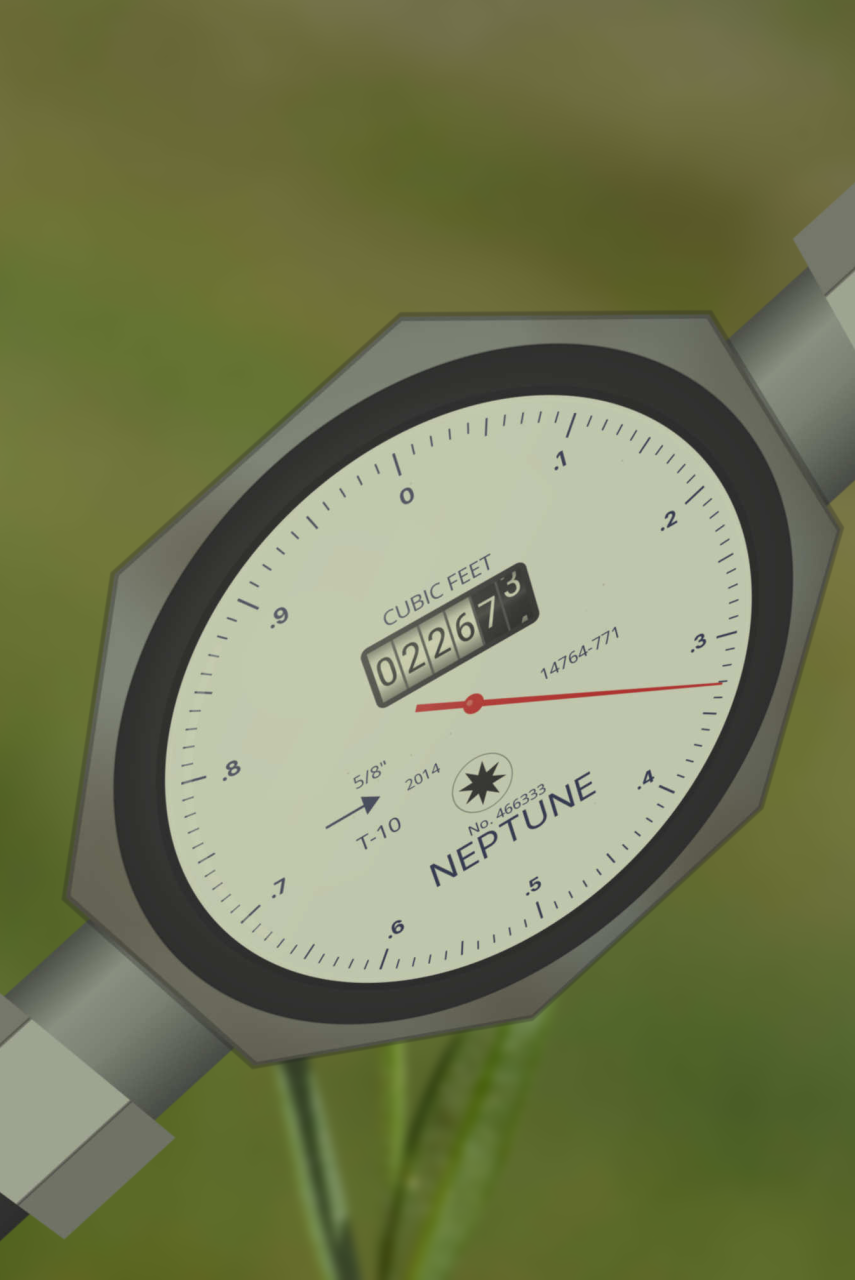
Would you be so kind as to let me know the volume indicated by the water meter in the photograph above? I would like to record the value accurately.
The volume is 22673.33 ft³
